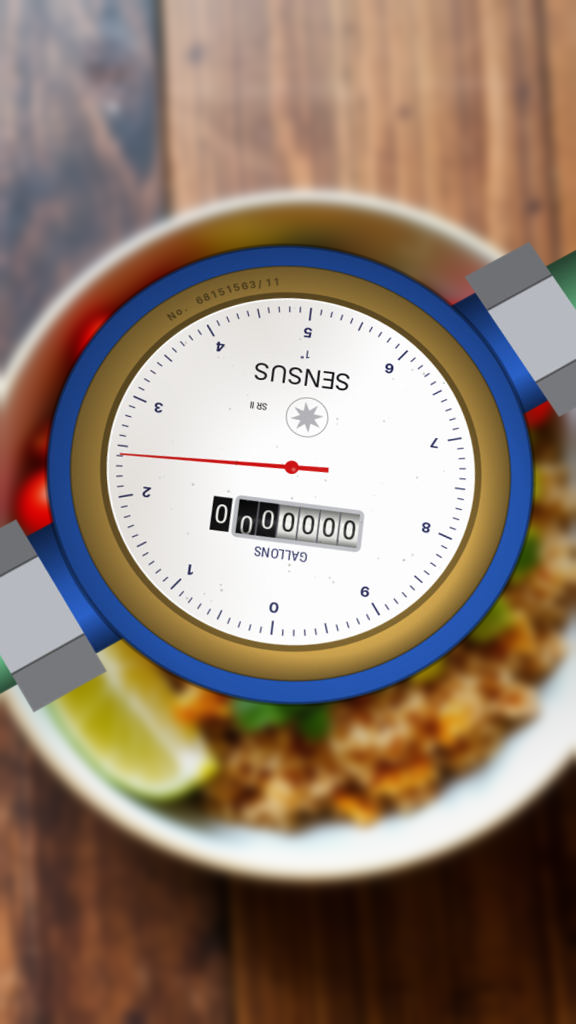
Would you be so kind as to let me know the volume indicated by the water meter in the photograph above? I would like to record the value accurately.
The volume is 2.4 gal
